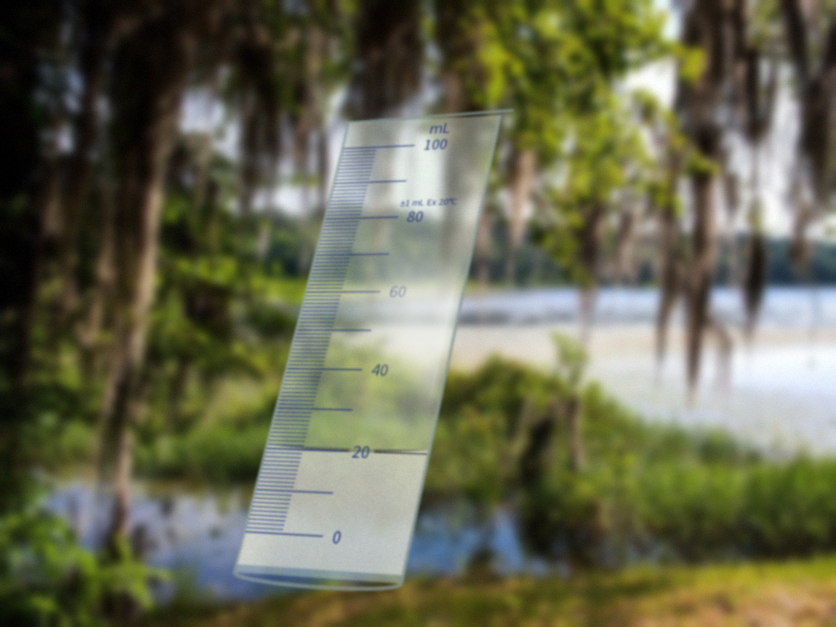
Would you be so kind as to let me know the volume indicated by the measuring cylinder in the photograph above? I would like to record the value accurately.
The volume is 20 mL
